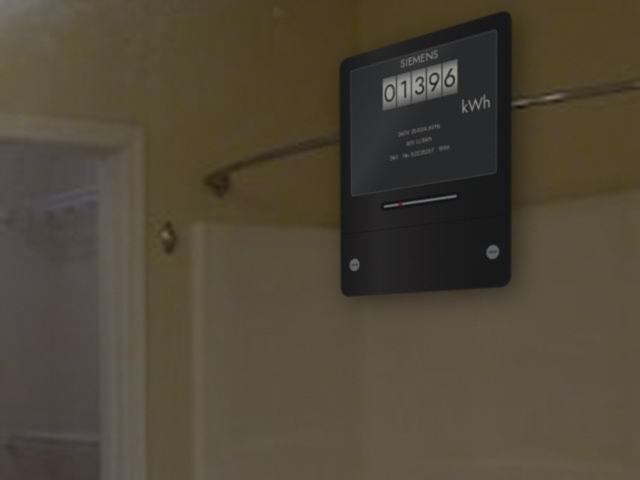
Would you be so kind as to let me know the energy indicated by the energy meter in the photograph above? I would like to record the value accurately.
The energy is 1396 kWh
